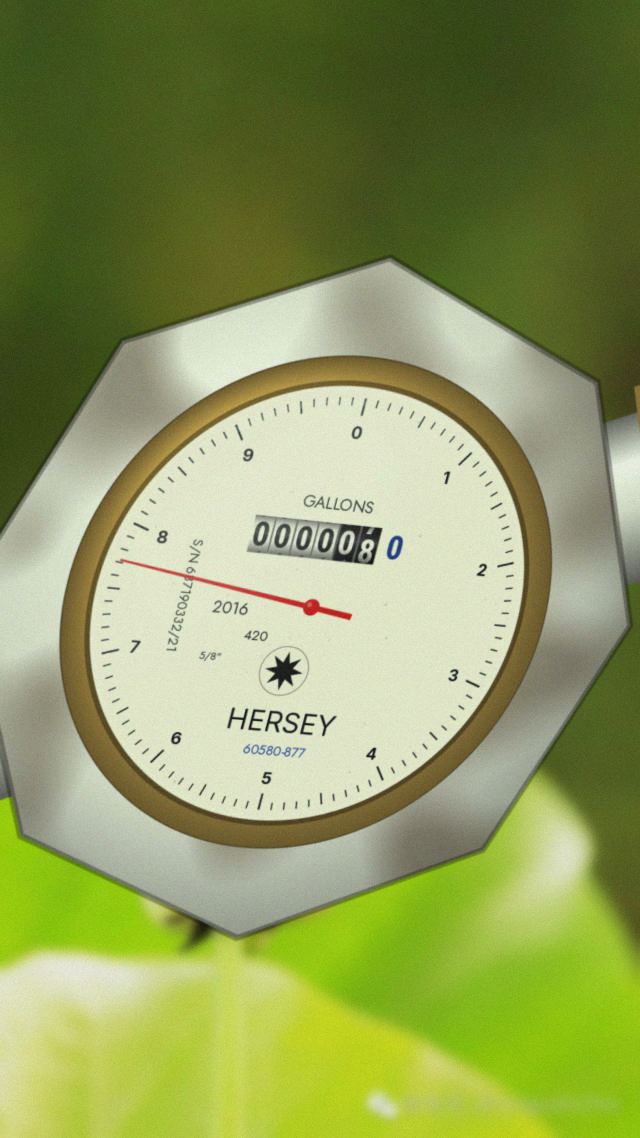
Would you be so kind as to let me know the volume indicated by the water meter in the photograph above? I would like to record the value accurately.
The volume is 77.7 gal
